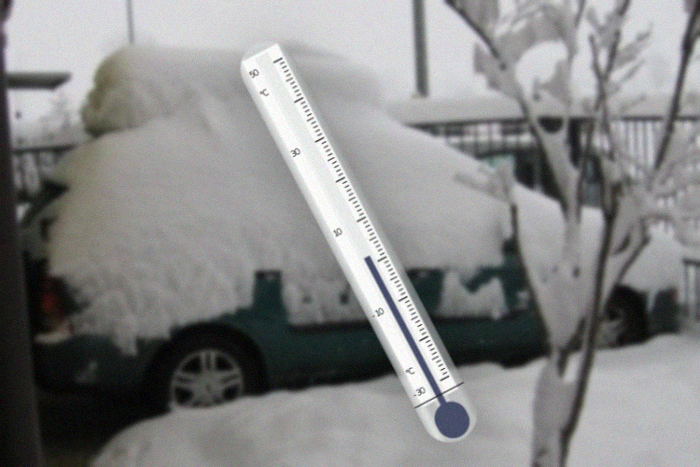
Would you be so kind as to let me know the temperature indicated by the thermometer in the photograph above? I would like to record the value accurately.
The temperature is 2 °C
